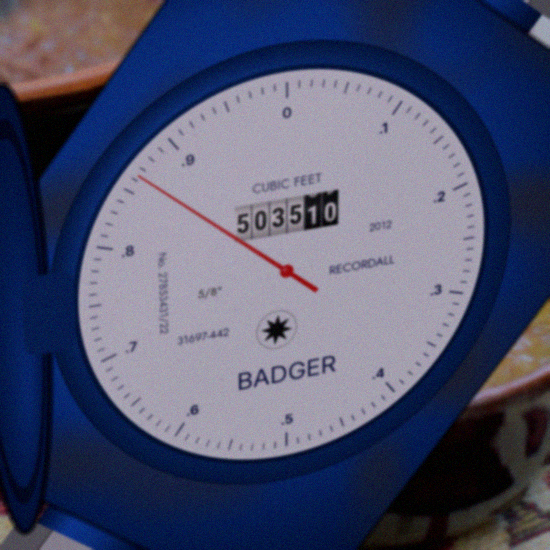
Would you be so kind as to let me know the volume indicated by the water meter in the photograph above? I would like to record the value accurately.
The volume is 503509.86 ft³
